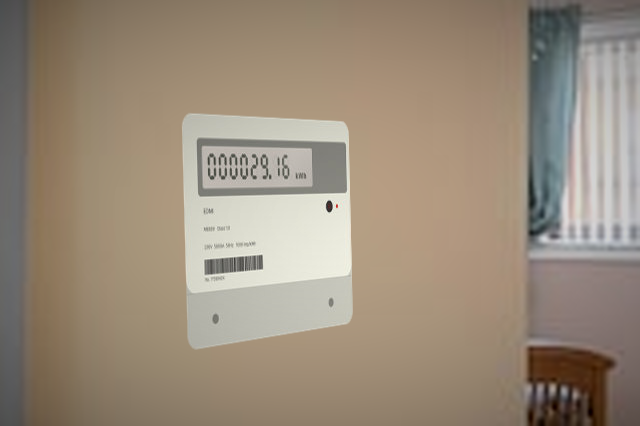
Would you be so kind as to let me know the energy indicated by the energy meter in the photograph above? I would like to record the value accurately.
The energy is 29.16 kWh
